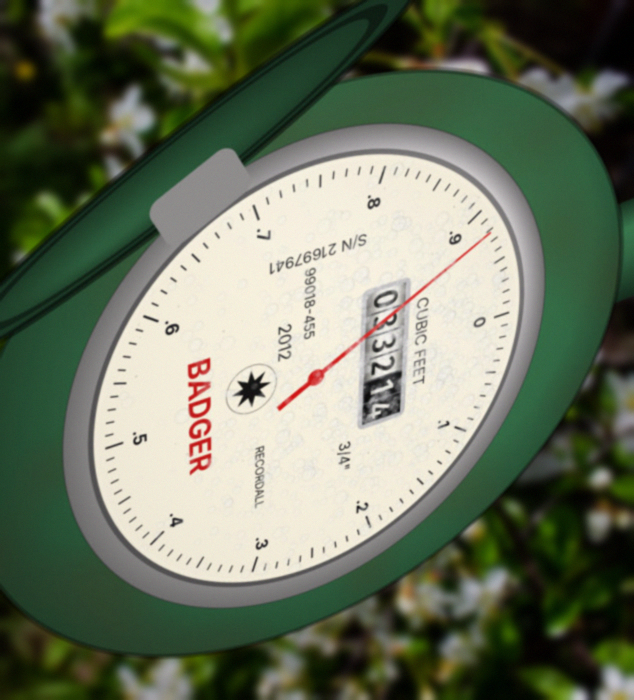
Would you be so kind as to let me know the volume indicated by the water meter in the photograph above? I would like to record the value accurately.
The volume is 33213.92 ft³
